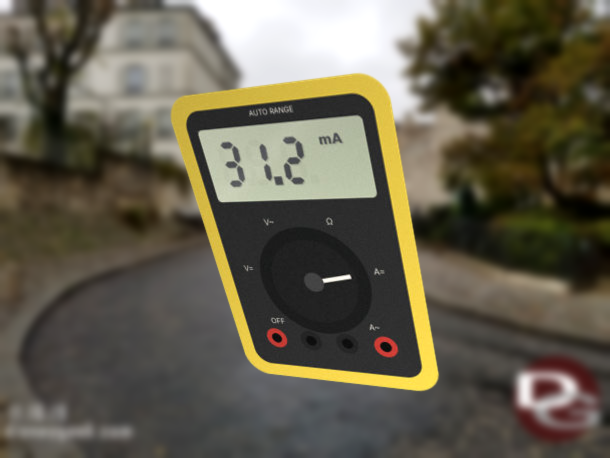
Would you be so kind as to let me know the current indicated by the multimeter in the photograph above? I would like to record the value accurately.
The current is 31.2 mA
